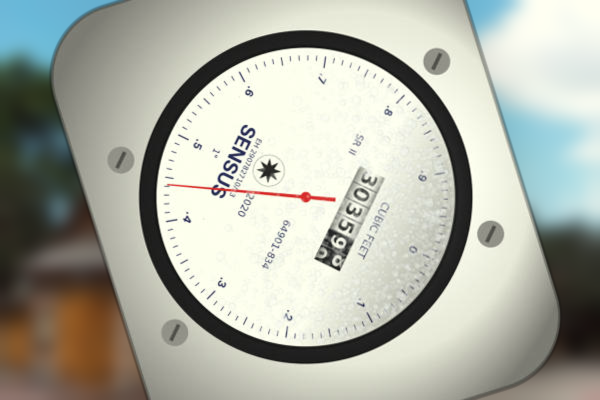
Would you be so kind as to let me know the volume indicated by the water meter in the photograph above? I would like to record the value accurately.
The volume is 303598.44 ft³
